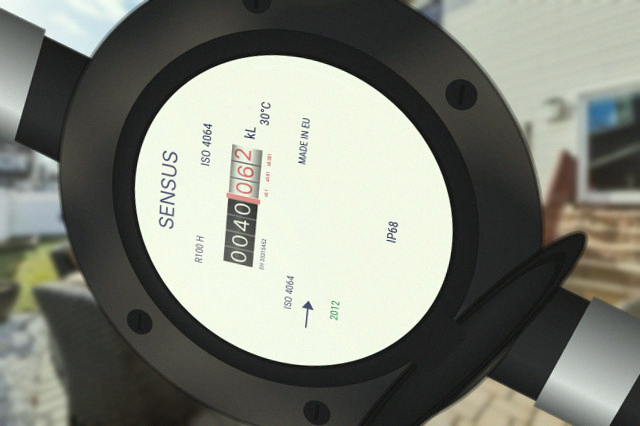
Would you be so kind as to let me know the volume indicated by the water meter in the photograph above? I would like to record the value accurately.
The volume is 40.062 kL
